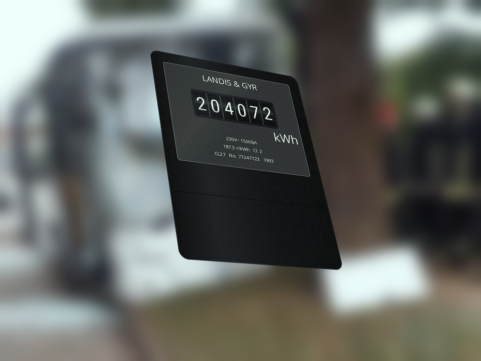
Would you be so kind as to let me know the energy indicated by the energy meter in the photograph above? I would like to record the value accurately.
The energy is 204072 kWh
